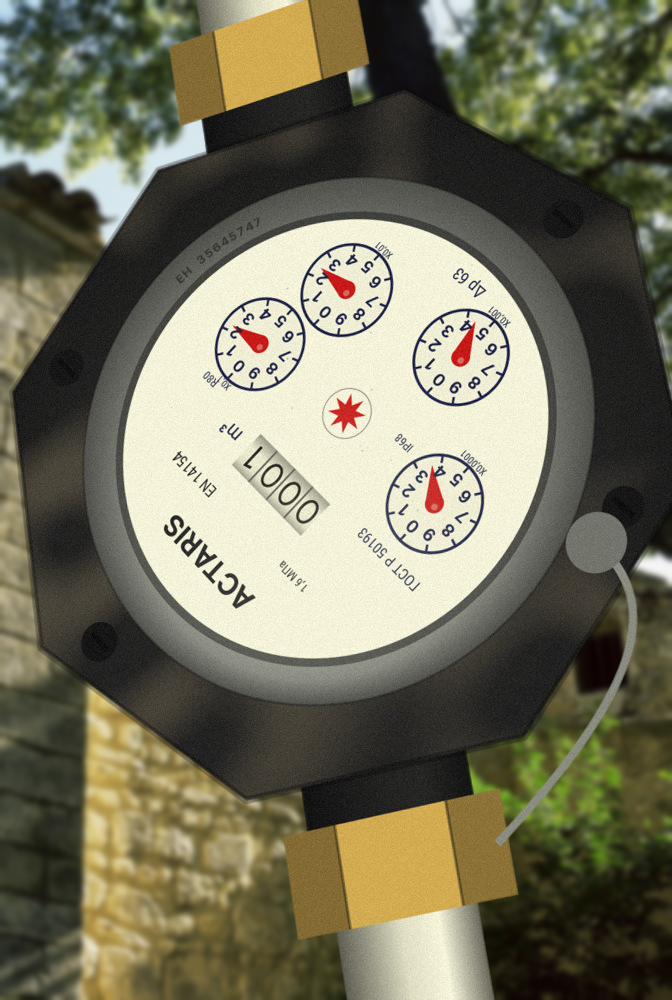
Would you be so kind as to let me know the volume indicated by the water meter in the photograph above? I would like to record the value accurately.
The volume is 1.2243 m³
